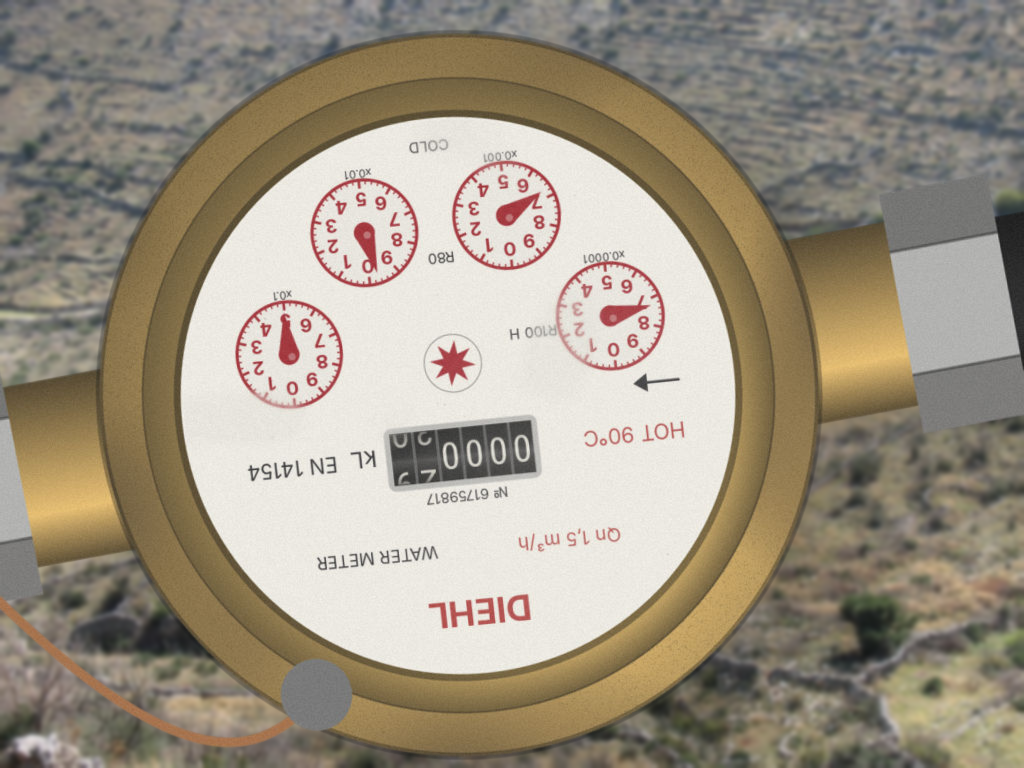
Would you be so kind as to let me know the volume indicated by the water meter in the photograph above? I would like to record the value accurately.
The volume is 29.4967 kL
